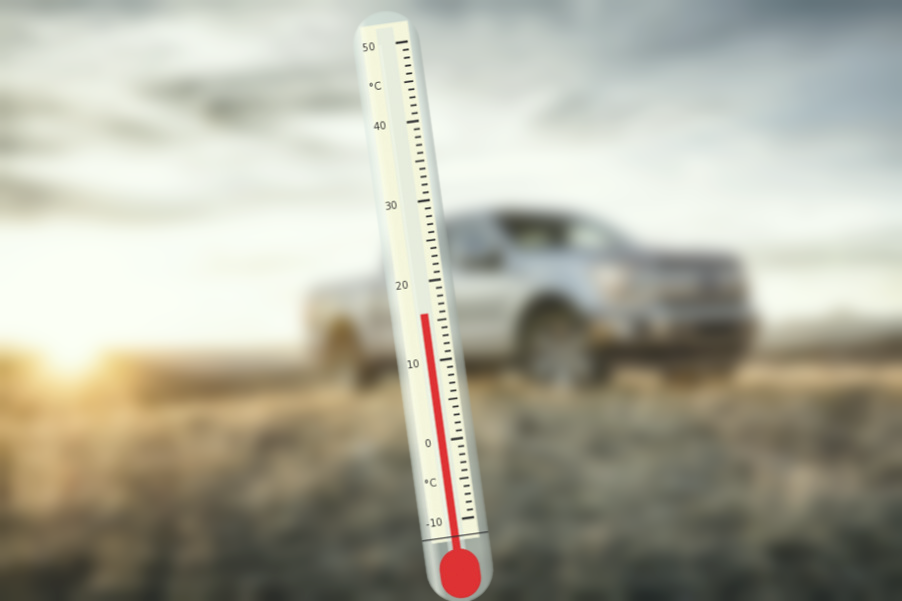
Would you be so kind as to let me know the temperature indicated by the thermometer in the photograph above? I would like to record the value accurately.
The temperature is 16 °C
